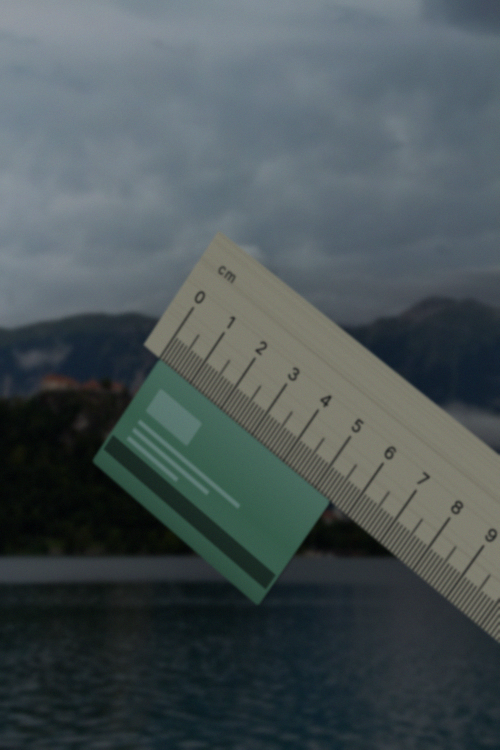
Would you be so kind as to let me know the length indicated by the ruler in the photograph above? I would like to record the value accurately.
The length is 5.5 cm
